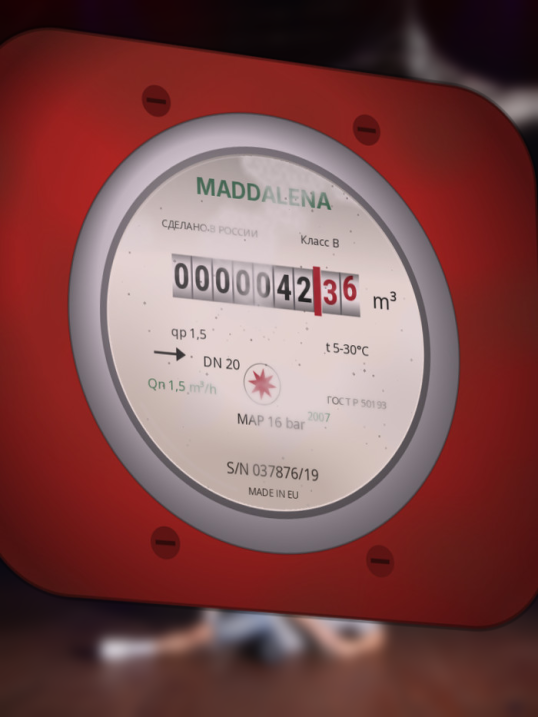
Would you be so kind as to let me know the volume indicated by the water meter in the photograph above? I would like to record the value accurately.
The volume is 42.36 m³
